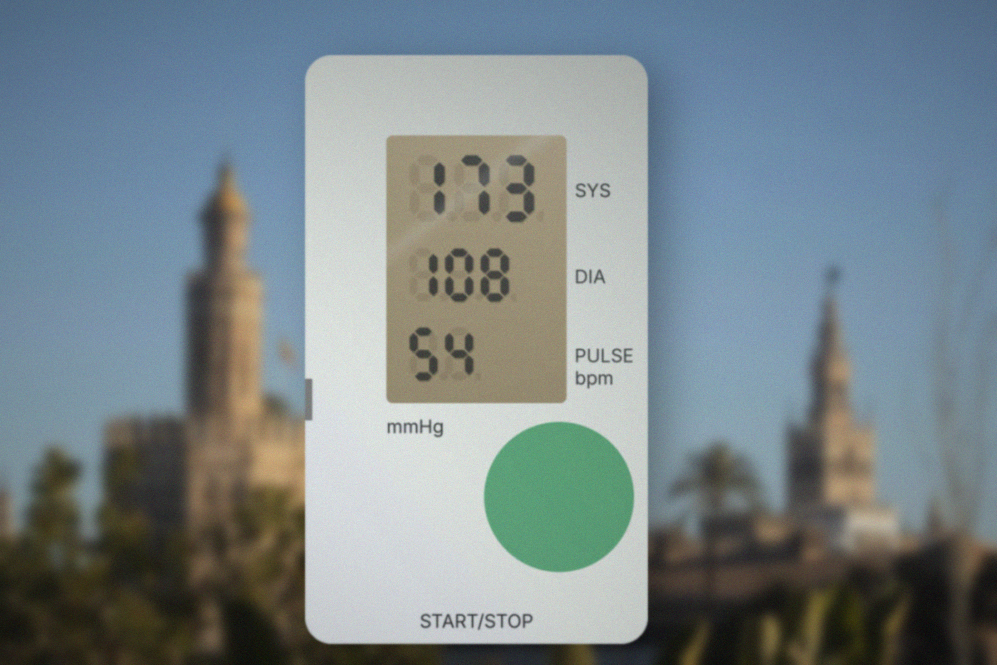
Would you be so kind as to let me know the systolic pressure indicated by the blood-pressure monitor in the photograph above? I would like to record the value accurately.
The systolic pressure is 173 mmHg
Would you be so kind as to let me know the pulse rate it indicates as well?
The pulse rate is 54 bpm
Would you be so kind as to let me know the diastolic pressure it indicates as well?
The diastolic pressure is 108 mmHg
